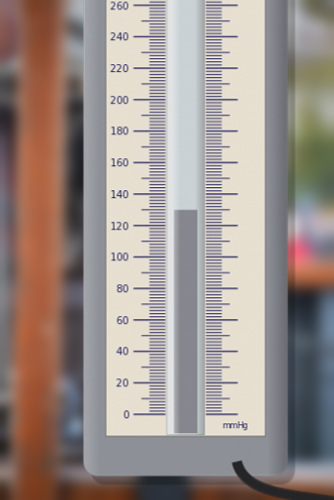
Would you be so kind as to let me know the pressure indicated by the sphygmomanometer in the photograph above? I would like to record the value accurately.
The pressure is 130 mmHg
